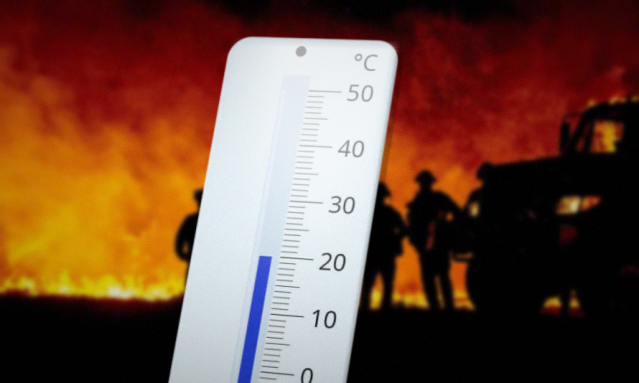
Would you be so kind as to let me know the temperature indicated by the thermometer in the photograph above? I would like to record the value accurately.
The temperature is 20 °C
